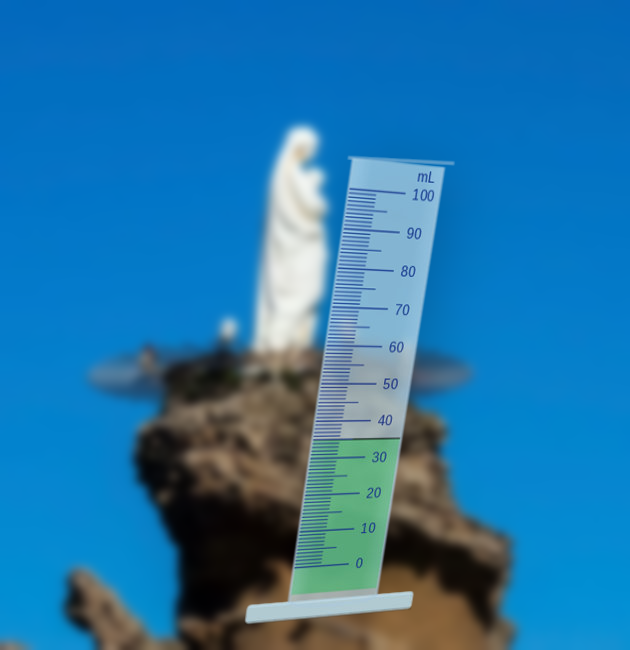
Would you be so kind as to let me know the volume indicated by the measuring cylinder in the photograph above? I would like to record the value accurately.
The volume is 35 mL
